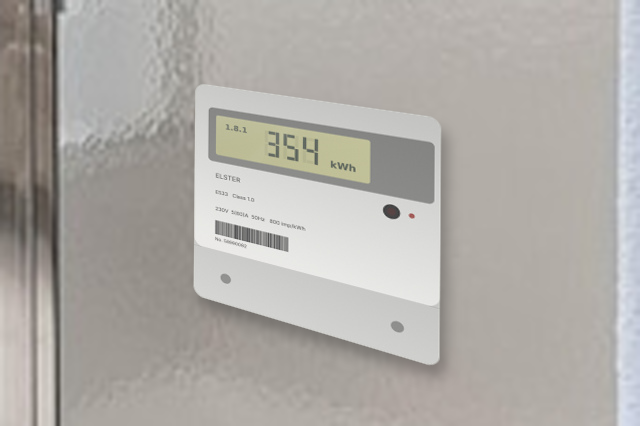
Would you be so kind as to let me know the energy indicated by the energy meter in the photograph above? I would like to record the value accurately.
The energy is 354 kWh
